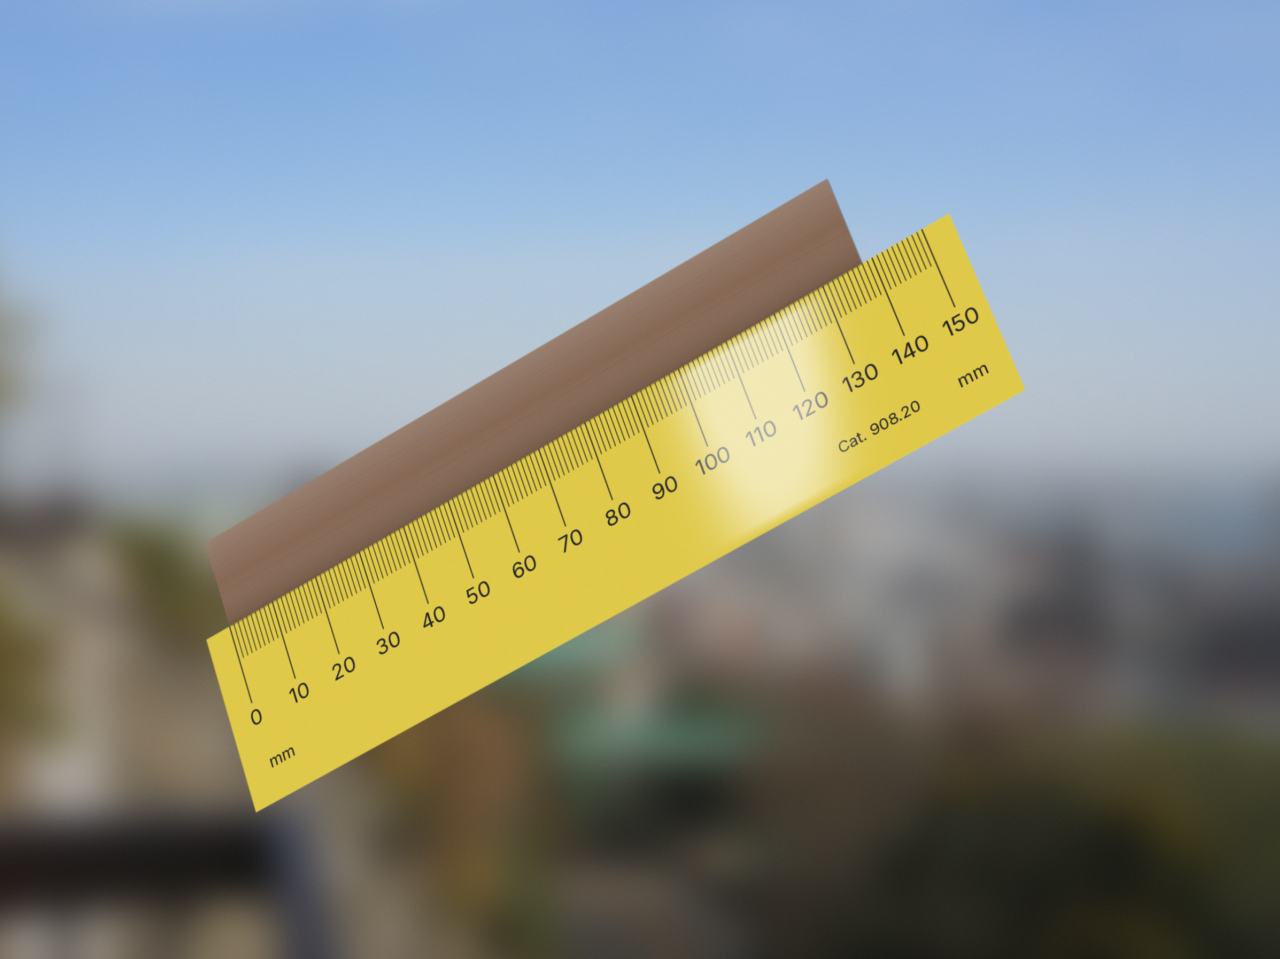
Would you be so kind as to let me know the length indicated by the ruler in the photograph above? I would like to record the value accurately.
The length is 138 mm
